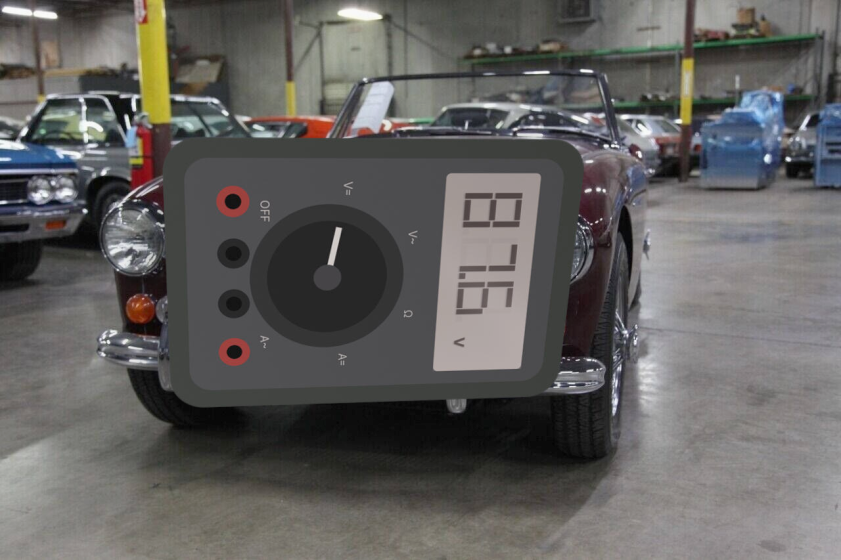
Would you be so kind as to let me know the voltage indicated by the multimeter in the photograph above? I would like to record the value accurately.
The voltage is 87.6 V
